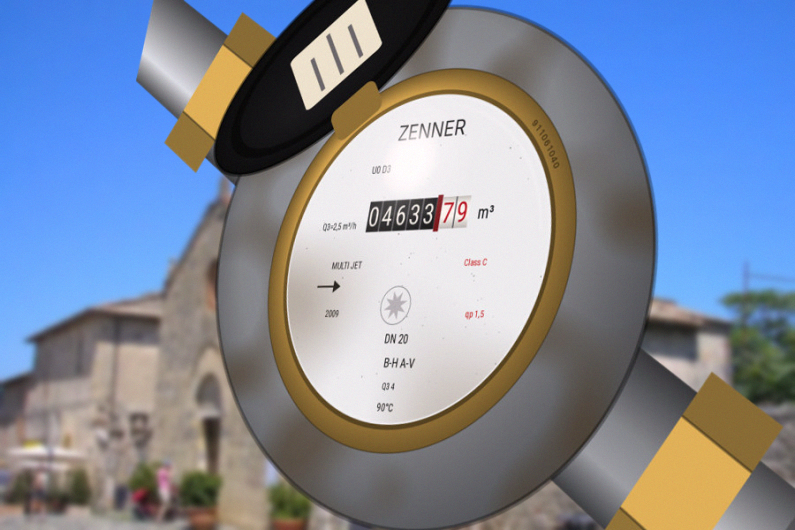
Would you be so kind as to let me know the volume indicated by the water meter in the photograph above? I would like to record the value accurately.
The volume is 4633.79 m³
